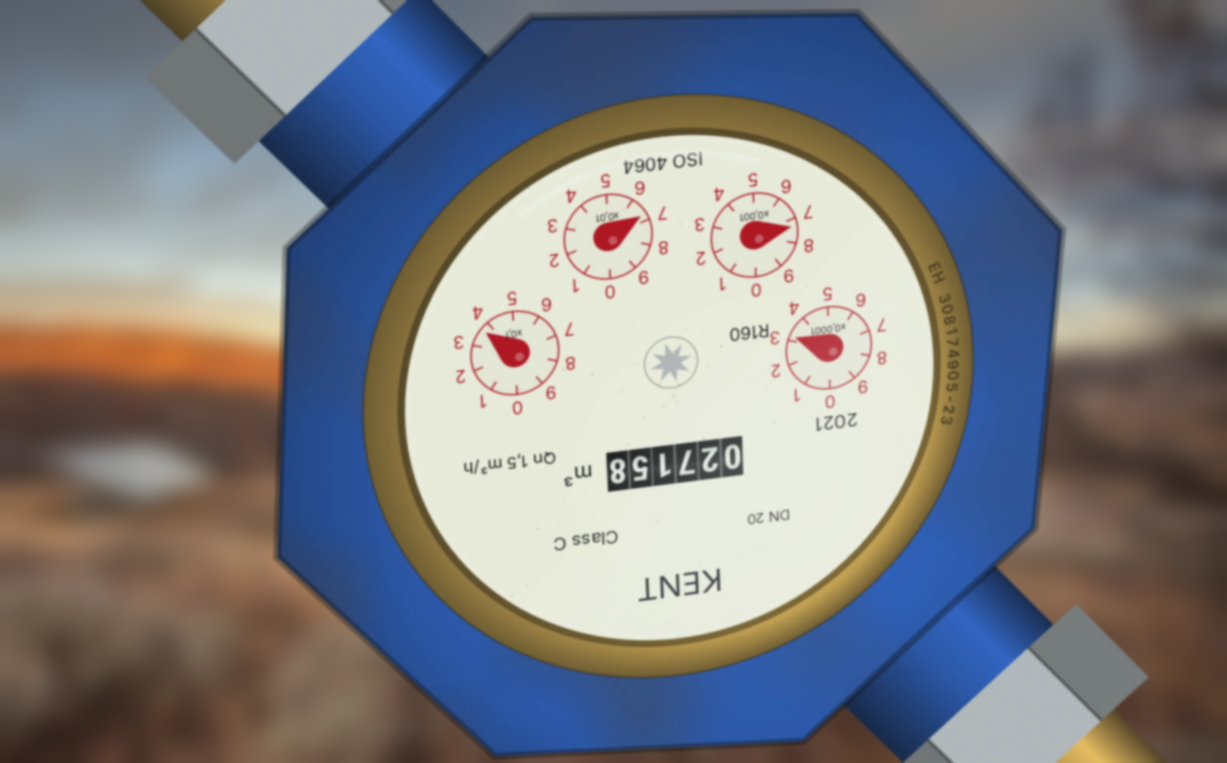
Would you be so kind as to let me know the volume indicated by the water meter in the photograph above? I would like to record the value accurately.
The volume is 27158.3673 m³
